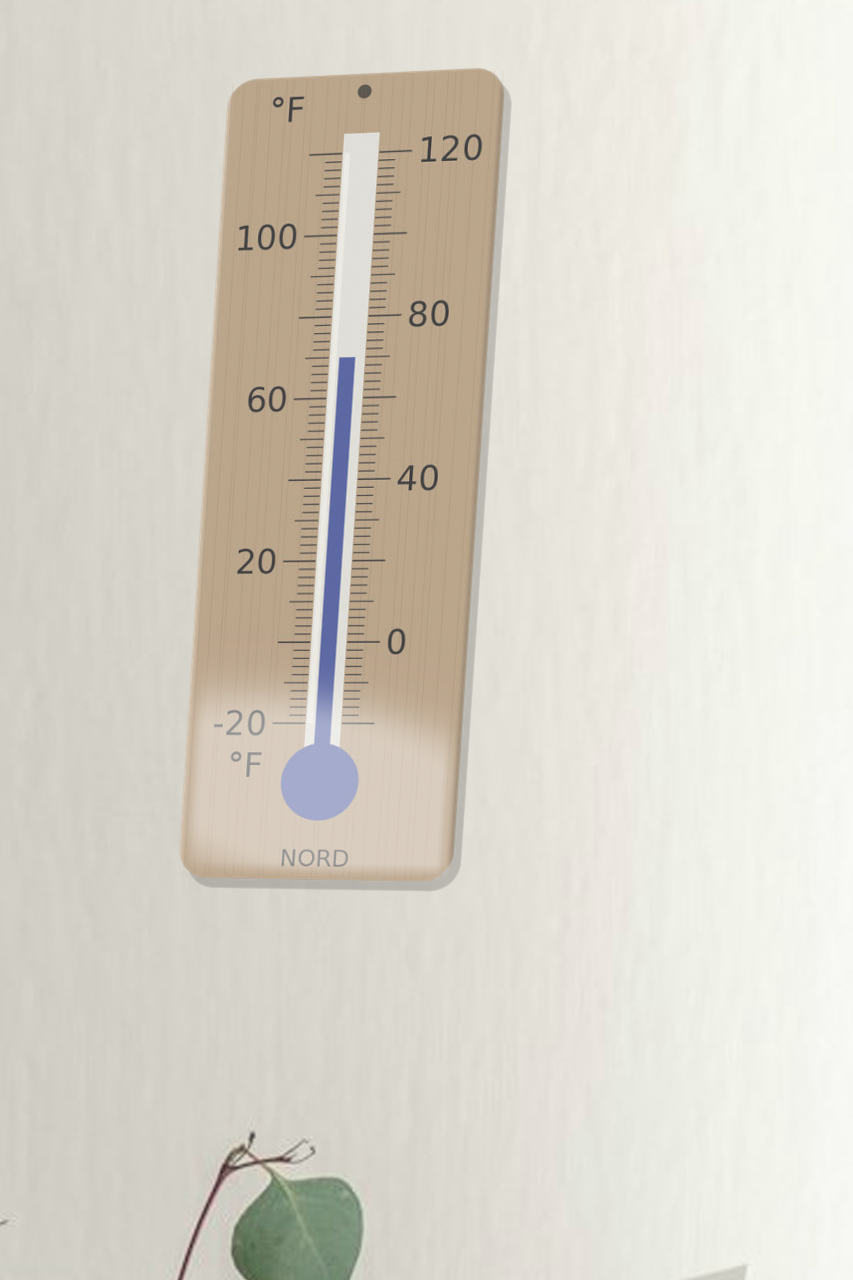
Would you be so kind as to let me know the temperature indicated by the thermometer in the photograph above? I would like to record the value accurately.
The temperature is 70 °F
